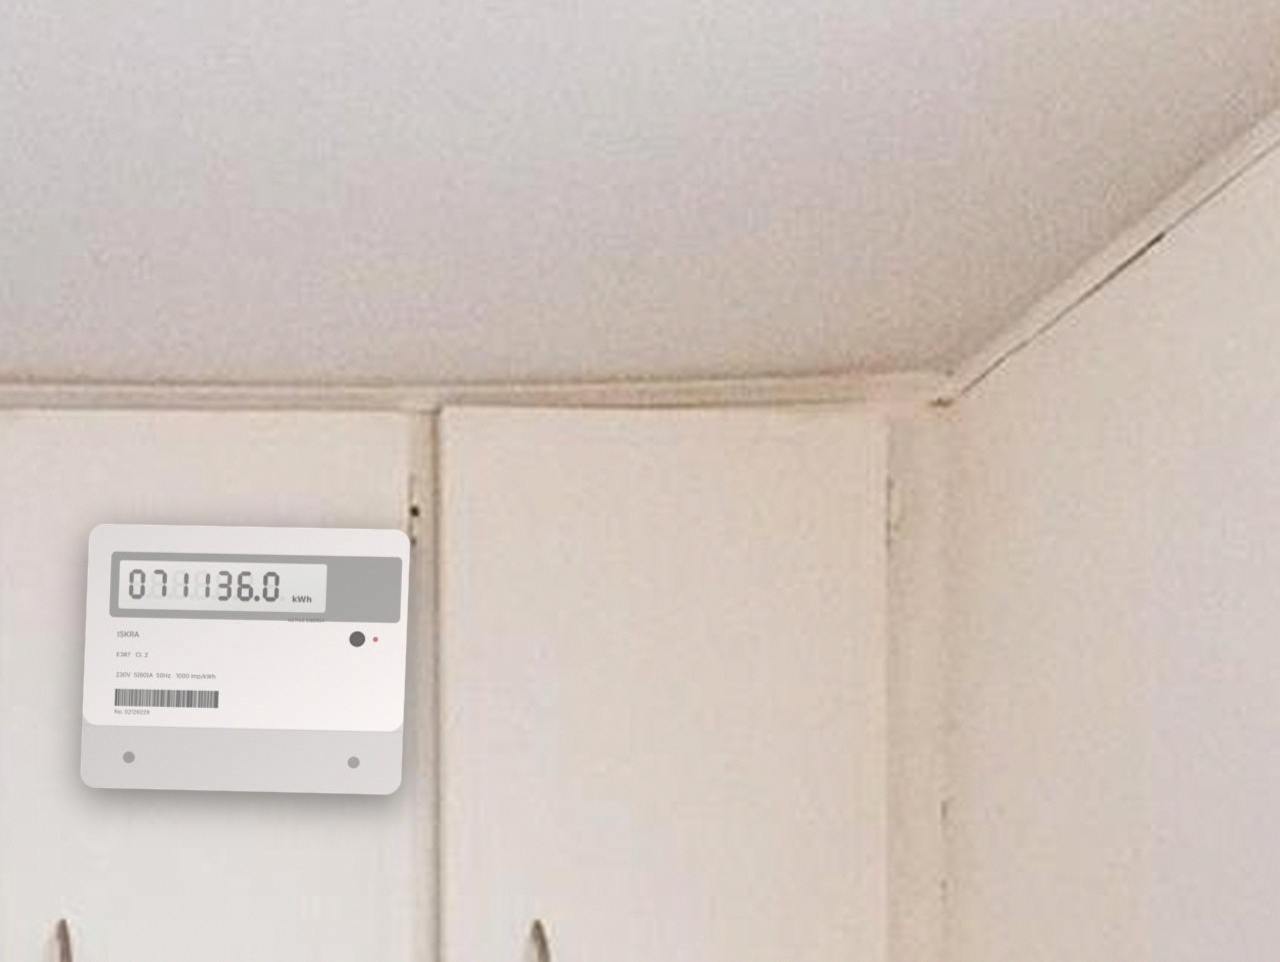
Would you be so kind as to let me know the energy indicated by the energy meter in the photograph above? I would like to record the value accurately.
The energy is 71136.0 kWh
